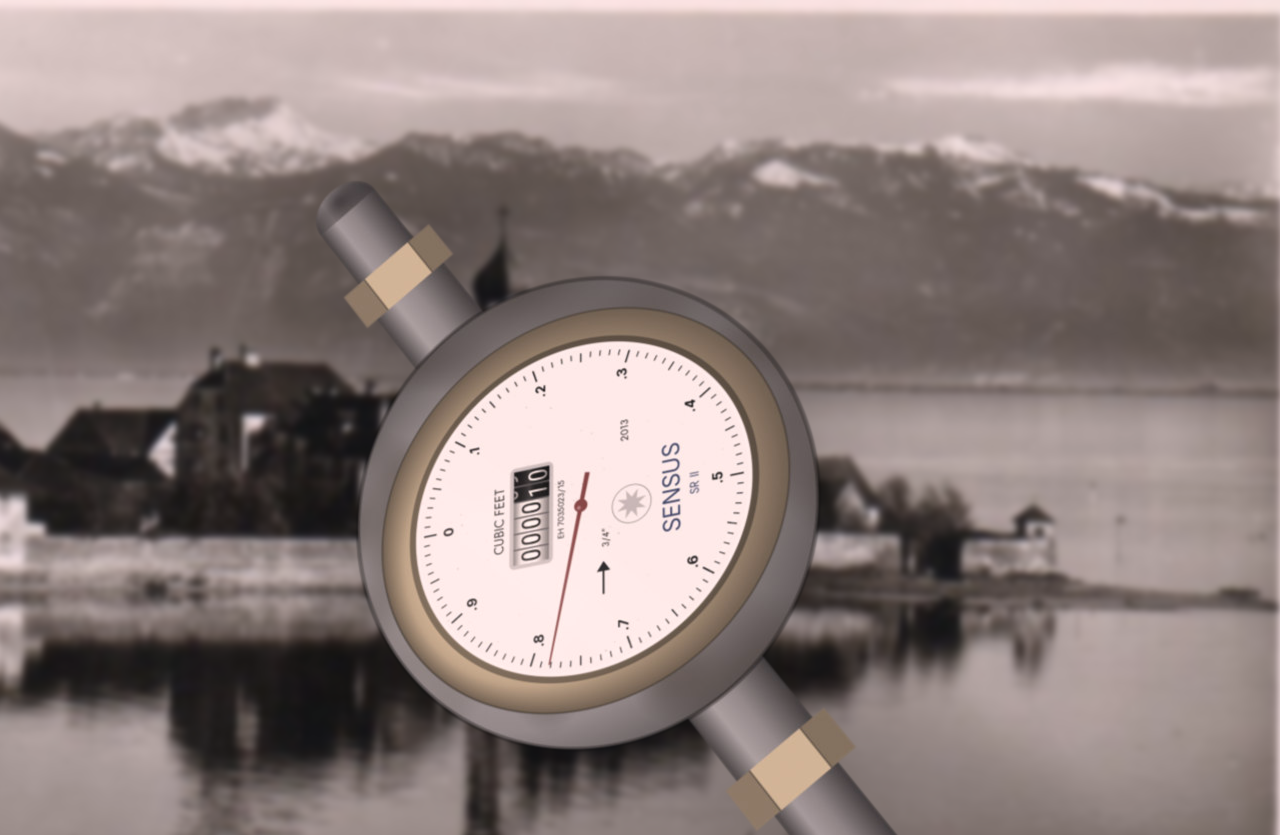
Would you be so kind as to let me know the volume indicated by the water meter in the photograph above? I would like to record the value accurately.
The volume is 9.78 ft³
